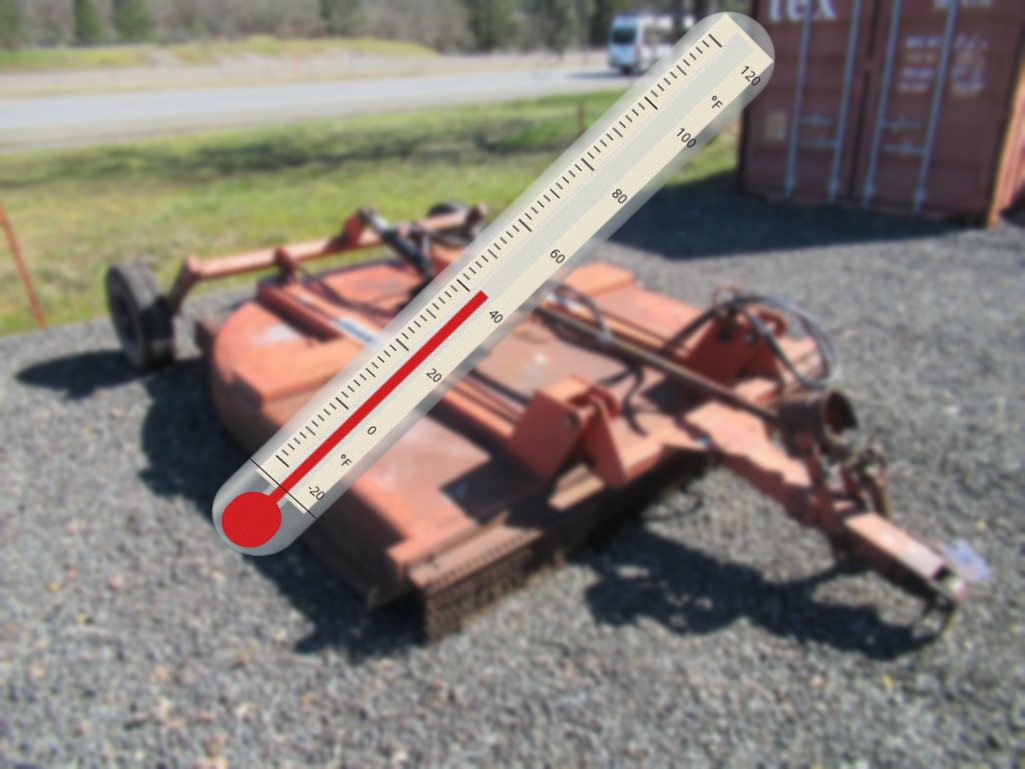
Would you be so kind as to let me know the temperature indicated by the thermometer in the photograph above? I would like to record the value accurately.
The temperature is 42 °F
